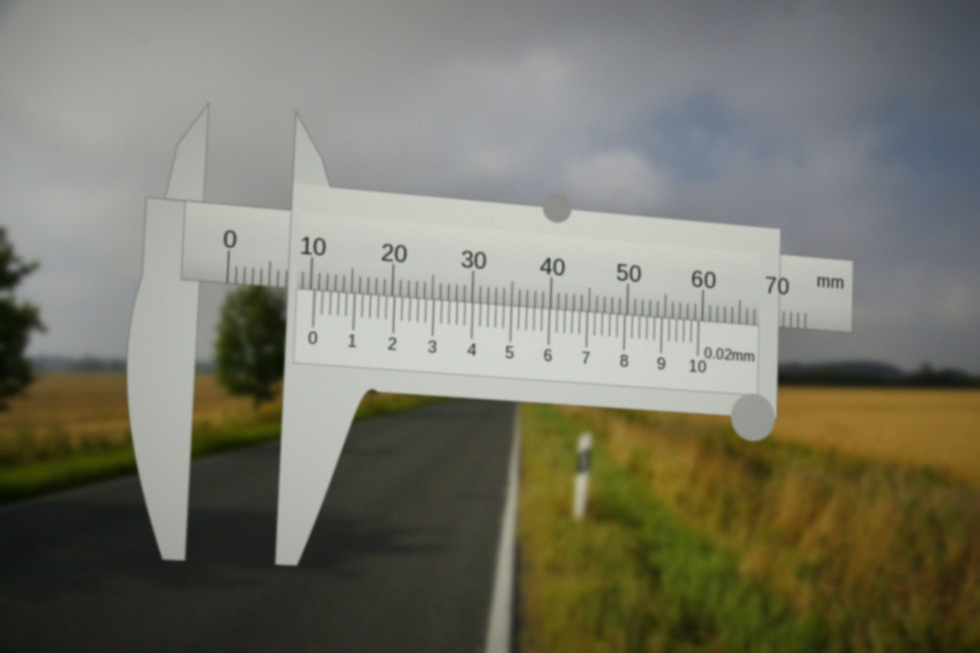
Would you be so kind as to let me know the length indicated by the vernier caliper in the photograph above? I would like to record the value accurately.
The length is 10.5 mm
